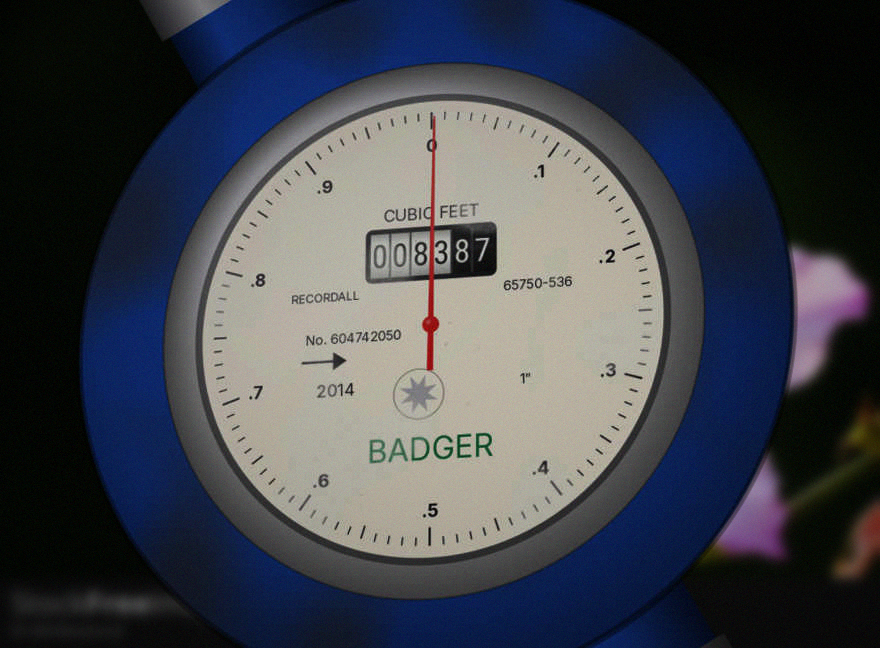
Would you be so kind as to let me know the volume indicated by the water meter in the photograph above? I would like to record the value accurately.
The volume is 8387.00 ft³
